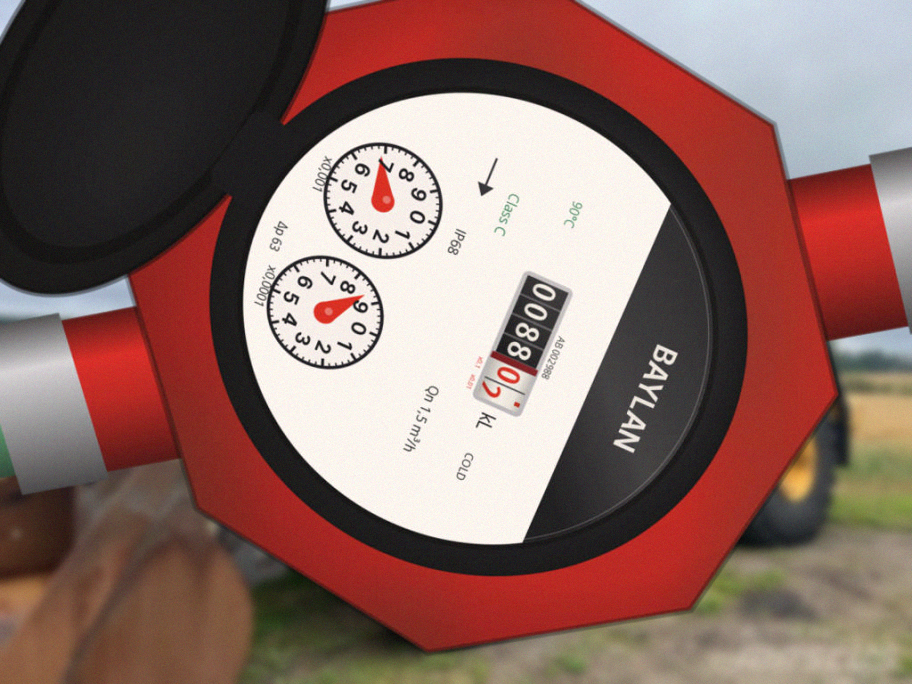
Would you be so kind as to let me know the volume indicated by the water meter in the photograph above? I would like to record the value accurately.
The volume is 88.0168 kL
